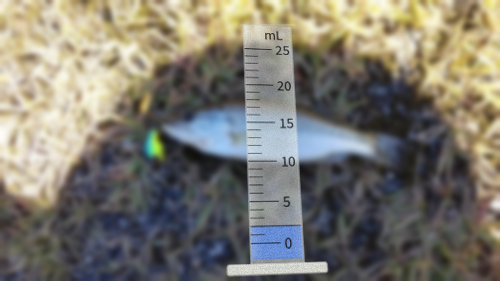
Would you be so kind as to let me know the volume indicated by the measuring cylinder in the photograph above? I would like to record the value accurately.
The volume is 2 mL
